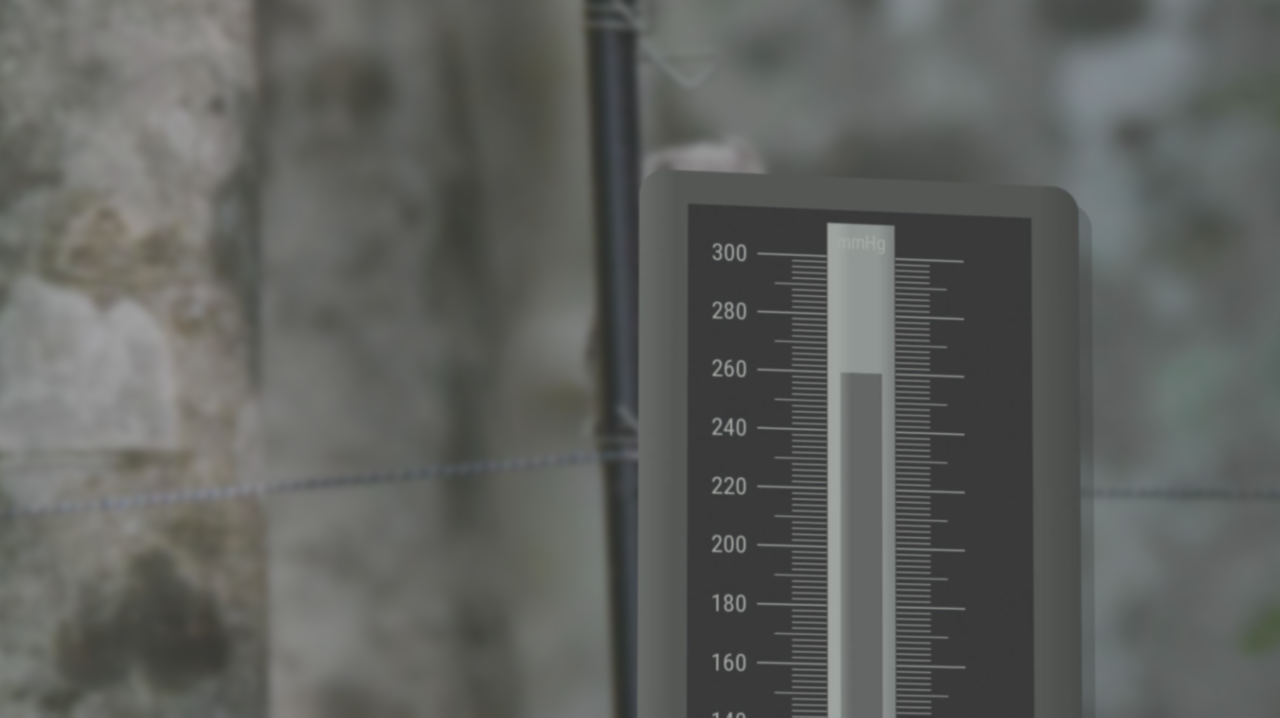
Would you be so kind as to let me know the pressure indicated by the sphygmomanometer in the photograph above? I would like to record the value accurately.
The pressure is 260 mmHg
